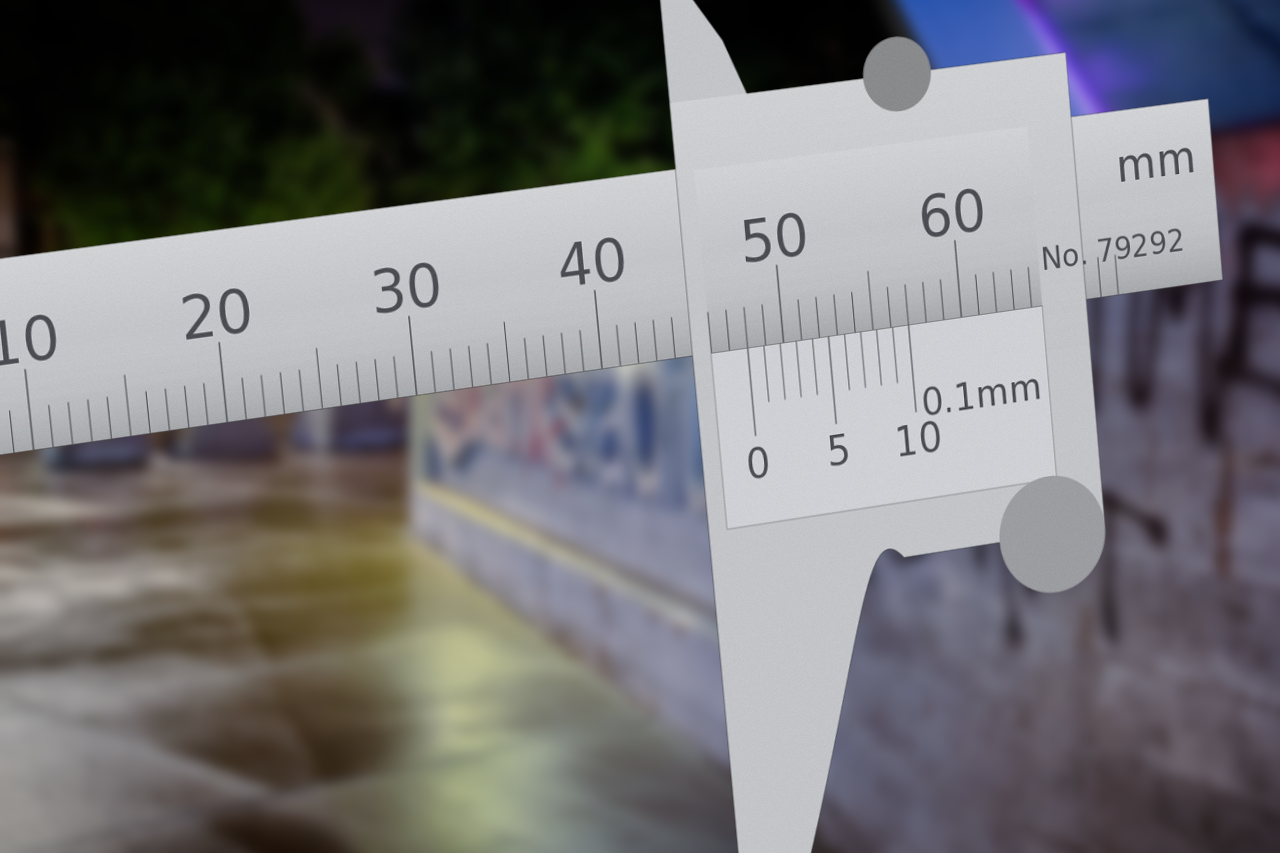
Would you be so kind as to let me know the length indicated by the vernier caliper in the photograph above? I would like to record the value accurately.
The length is 48.0 mm
